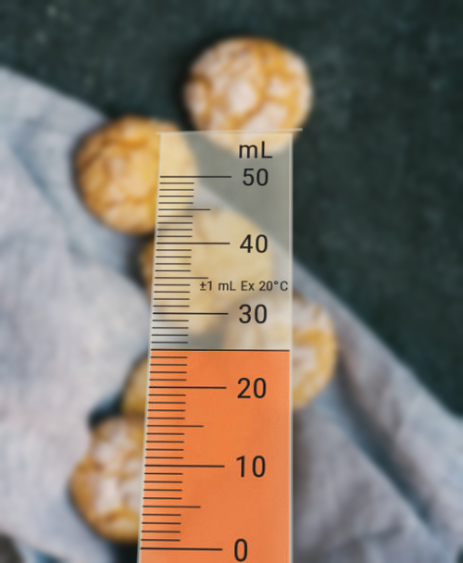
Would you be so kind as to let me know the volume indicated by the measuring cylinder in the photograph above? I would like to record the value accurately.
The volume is 25 mL
